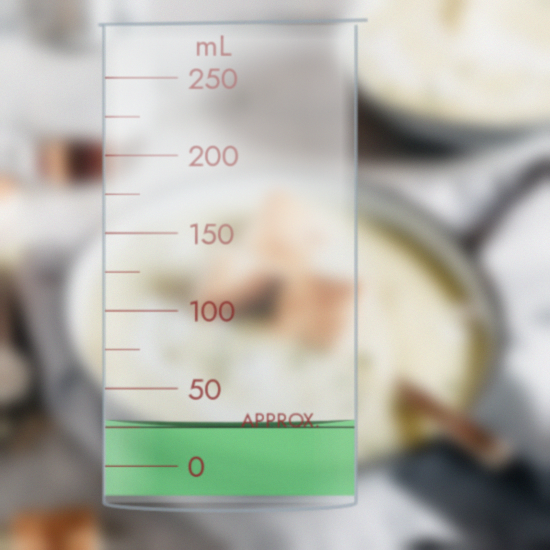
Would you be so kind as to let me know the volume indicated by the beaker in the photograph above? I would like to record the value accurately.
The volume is 25 mL
